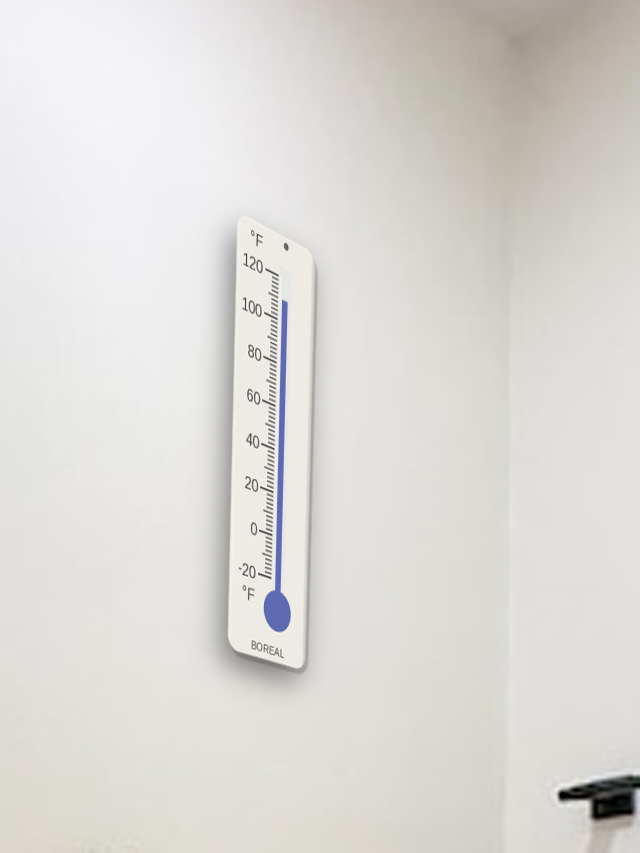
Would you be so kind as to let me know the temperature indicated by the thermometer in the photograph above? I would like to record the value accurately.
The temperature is 110 °F
